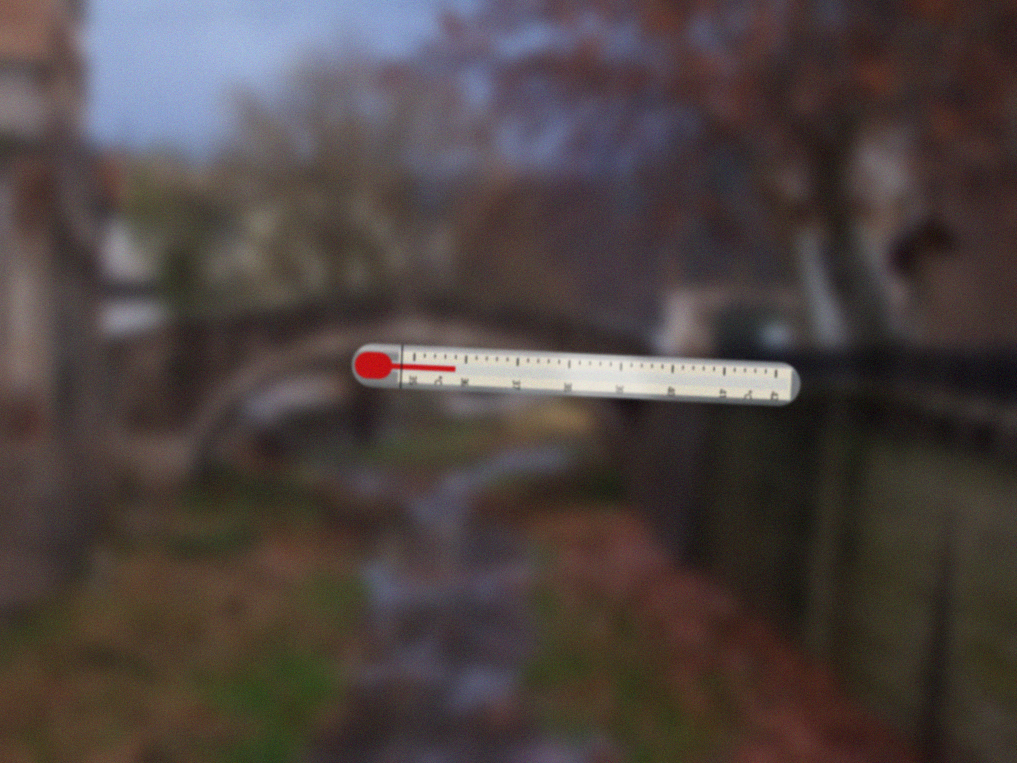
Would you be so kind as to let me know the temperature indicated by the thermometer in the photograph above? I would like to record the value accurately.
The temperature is 35.8 °C
